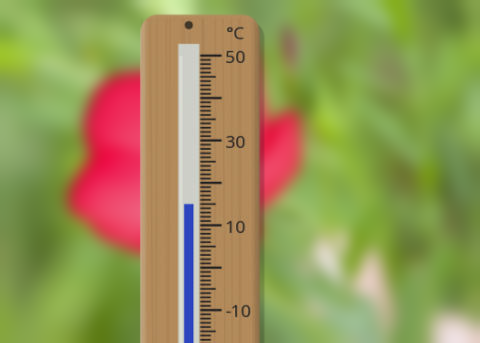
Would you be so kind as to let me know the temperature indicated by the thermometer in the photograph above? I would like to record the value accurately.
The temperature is 15 °C
